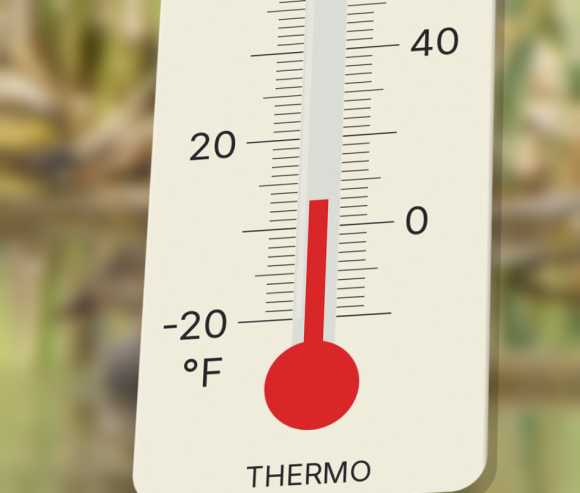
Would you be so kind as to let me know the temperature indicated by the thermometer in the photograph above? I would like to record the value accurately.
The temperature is 6 °F
